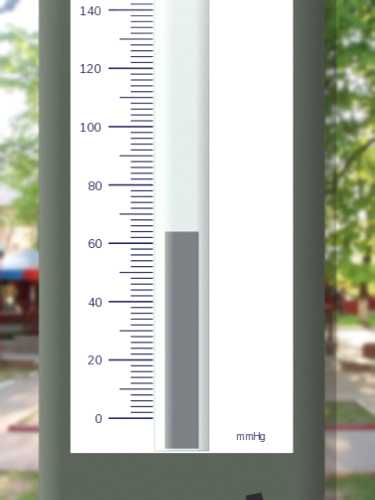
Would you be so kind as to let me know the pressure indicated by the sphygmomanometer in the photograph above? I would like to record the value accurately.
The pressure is 64 mmHg
